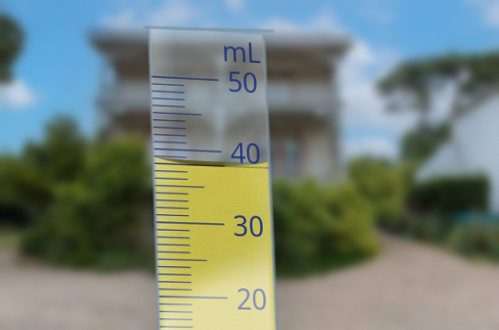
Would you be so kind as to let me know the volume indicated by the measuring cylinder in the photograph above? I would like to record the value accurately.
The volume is 38 mL
